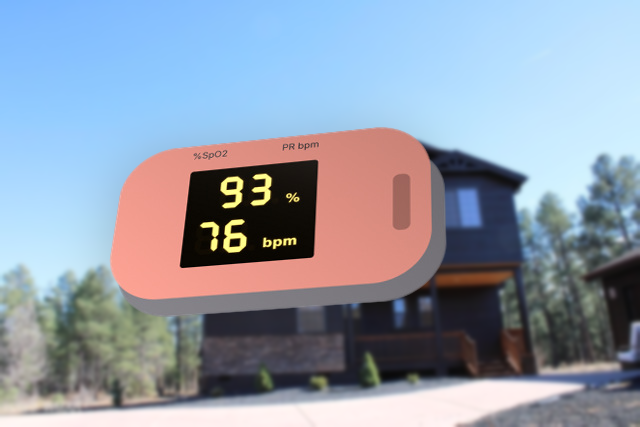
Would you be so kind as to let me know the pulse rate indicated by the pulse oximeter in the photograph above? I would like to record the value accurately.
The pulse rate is 76 bpm
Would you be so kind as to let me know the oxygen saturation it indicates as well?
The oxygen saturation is 93 %
